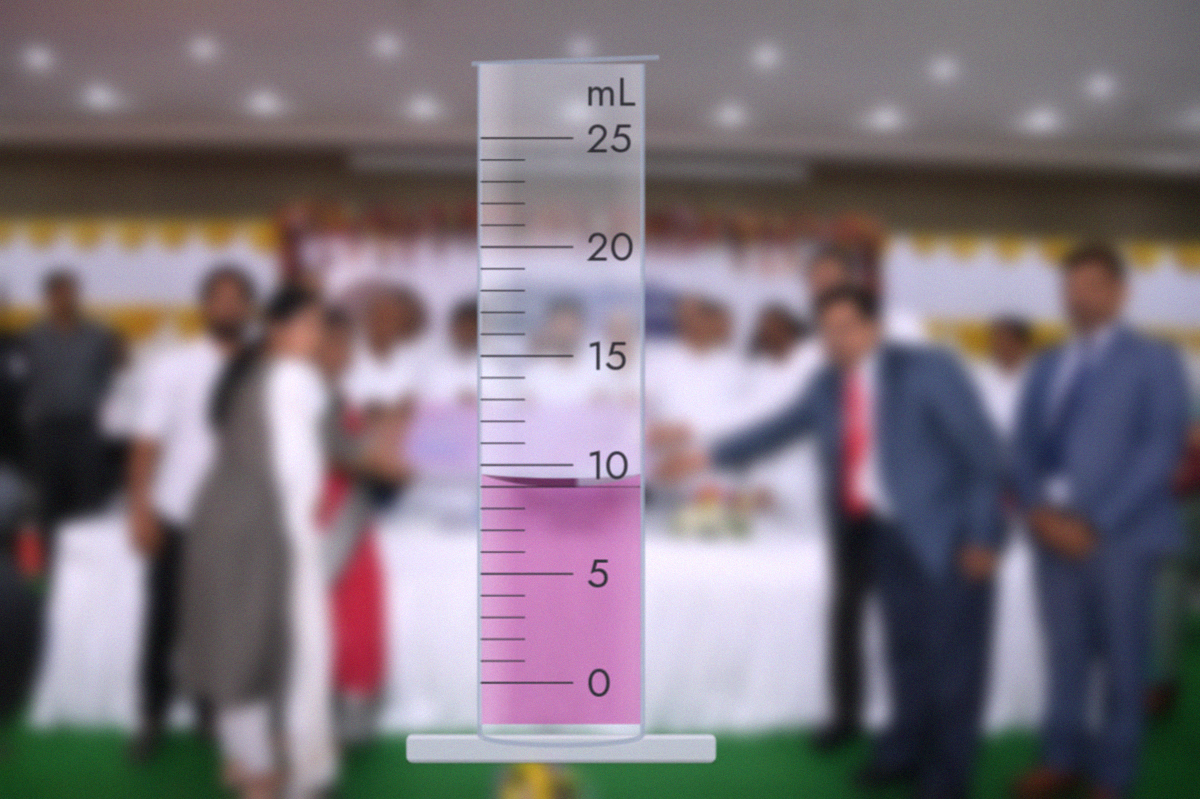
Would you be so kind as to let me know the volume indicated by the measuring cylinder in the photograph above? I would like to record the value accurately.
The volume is 9 mL
